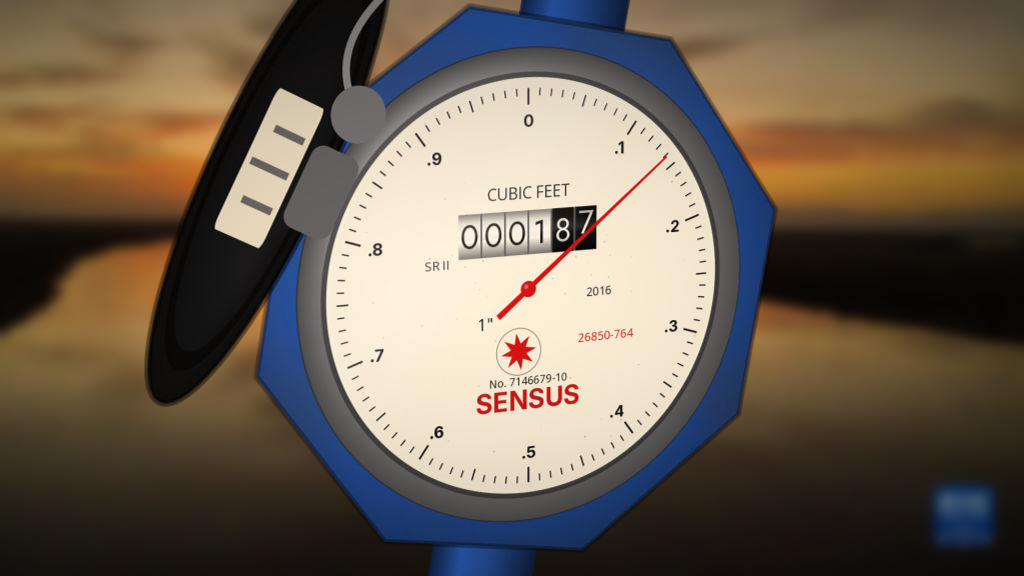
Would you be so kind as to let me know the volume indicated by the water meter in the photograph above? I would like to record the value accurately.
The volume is 187.14 ft³
